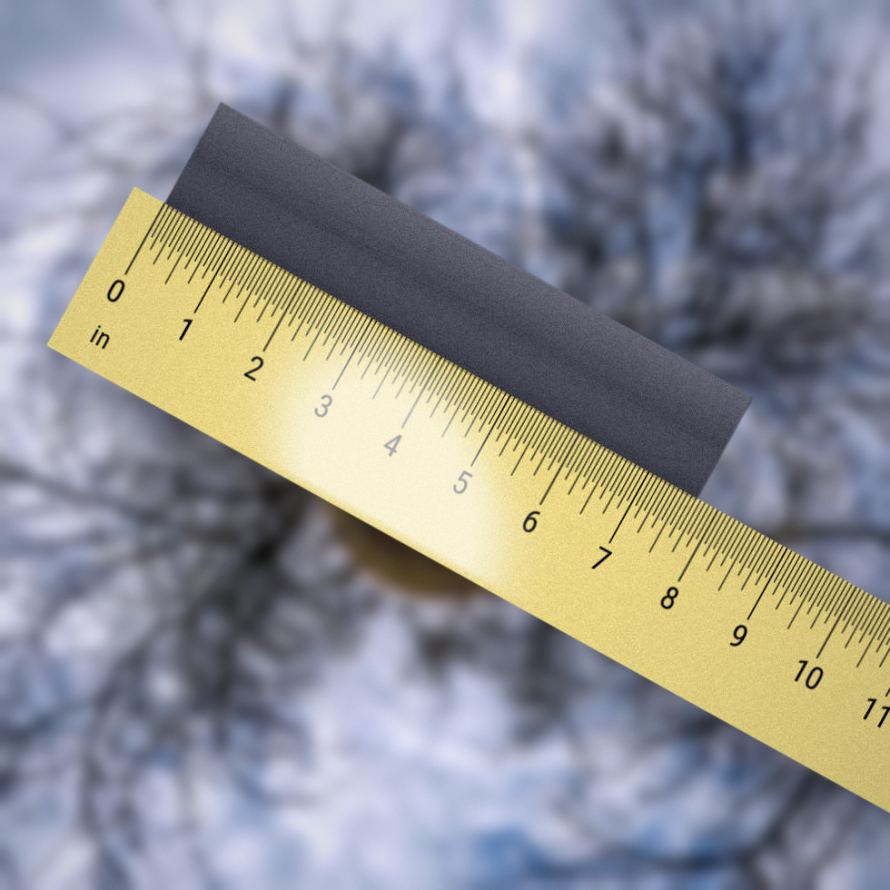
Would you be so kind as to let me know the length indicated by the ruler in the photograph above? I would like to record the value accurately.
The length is 7.6875 in
